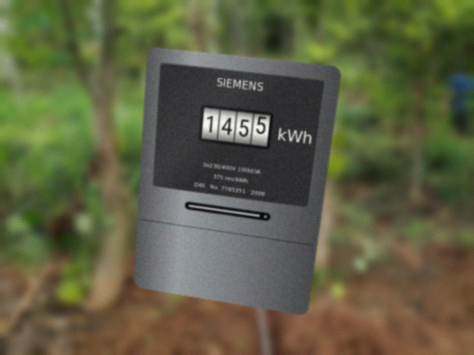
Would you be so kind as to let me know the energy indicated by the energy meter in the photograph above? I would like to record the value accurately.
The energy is 1455 kWh
